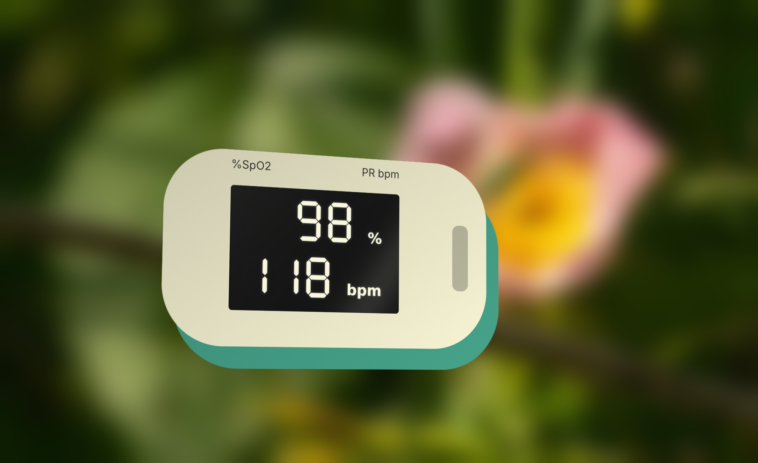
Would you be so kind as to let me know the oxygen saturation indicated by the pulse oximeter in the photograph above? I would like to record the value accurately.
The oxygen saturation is 98 %
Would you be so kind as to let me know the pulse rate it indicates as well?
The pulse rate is 118 bpm
